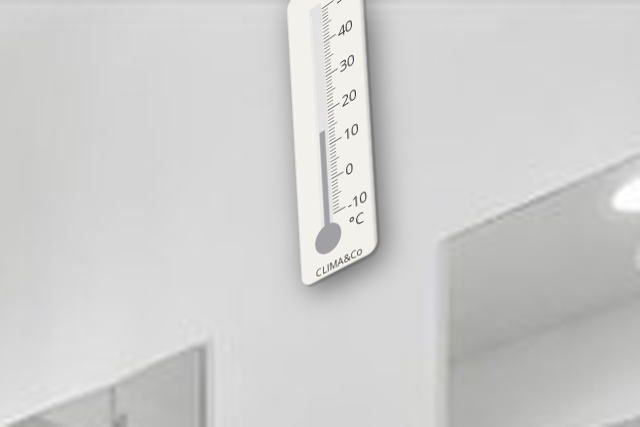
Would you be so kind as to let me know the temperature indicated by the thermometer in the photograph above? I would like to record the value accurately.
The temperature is 15 °C
